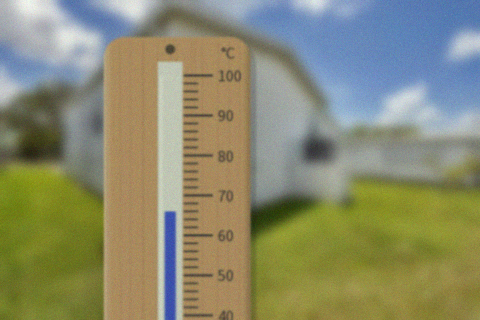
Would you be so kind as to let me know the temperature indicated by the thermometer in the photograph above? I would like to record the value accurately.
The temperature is 66 °C
